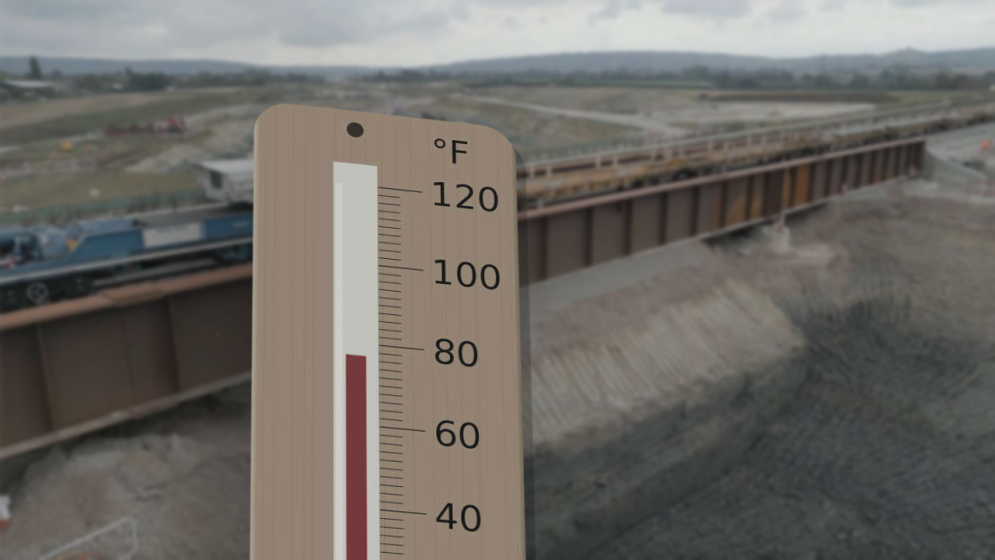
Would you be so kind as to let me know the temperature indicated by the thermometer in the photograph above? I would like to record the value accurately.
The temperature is 77 °F
